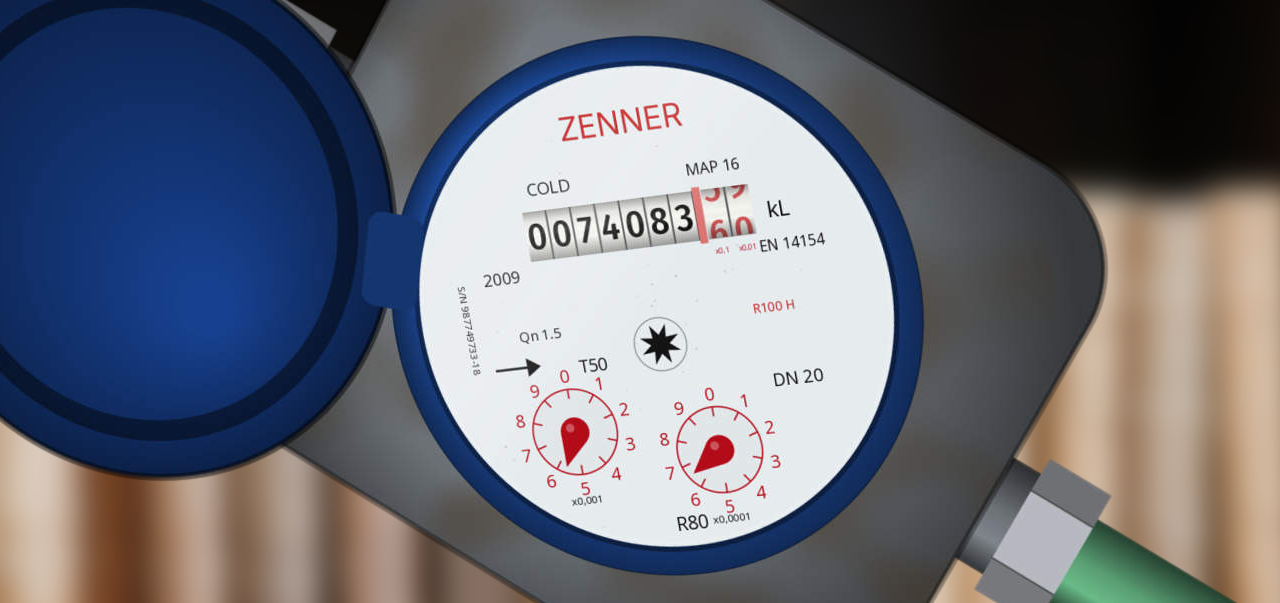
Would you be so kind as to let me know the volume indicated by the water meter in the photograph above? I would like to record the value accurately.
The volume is 74083.5956 kL
